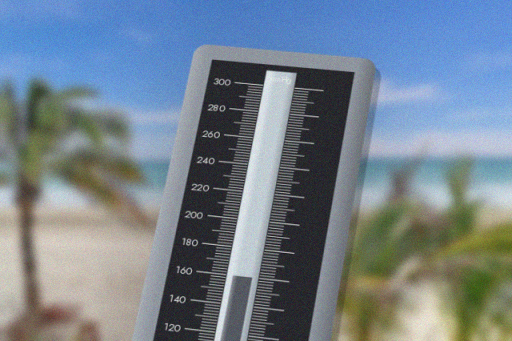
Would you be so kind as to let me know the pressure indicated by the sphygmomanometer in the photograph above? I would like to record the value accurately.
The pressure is 160 mmHg
